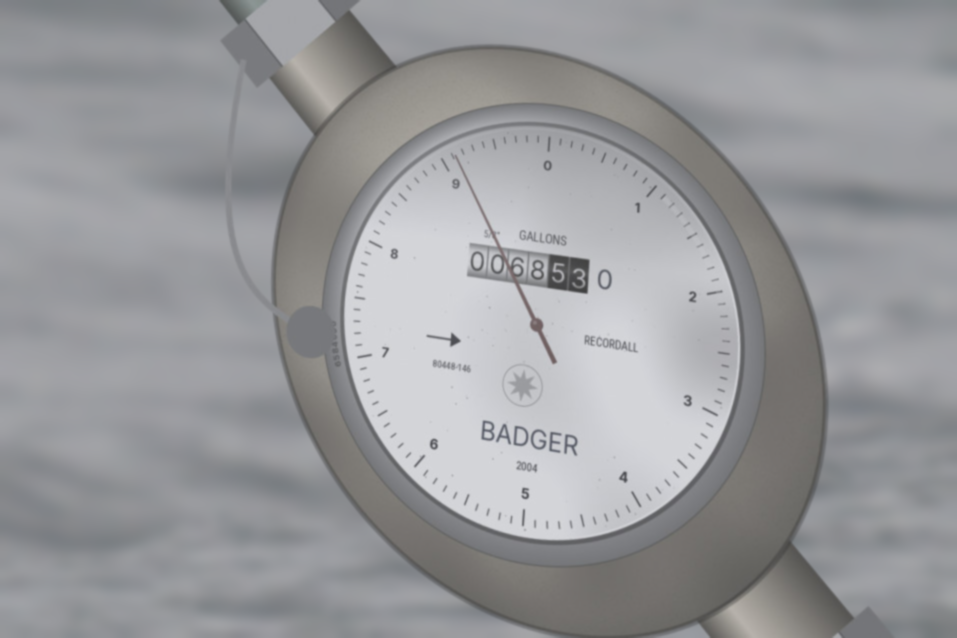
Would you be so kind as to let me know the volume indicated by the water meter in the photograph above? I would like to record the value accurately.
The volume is 68529.1 gal
